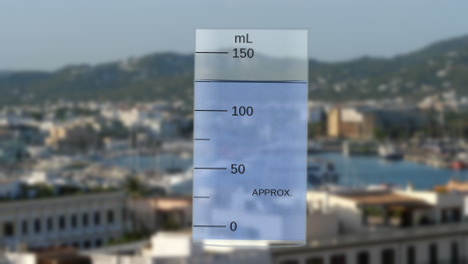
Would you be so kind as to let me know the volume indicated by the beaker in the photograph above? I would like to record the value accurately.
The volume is 125 mL
